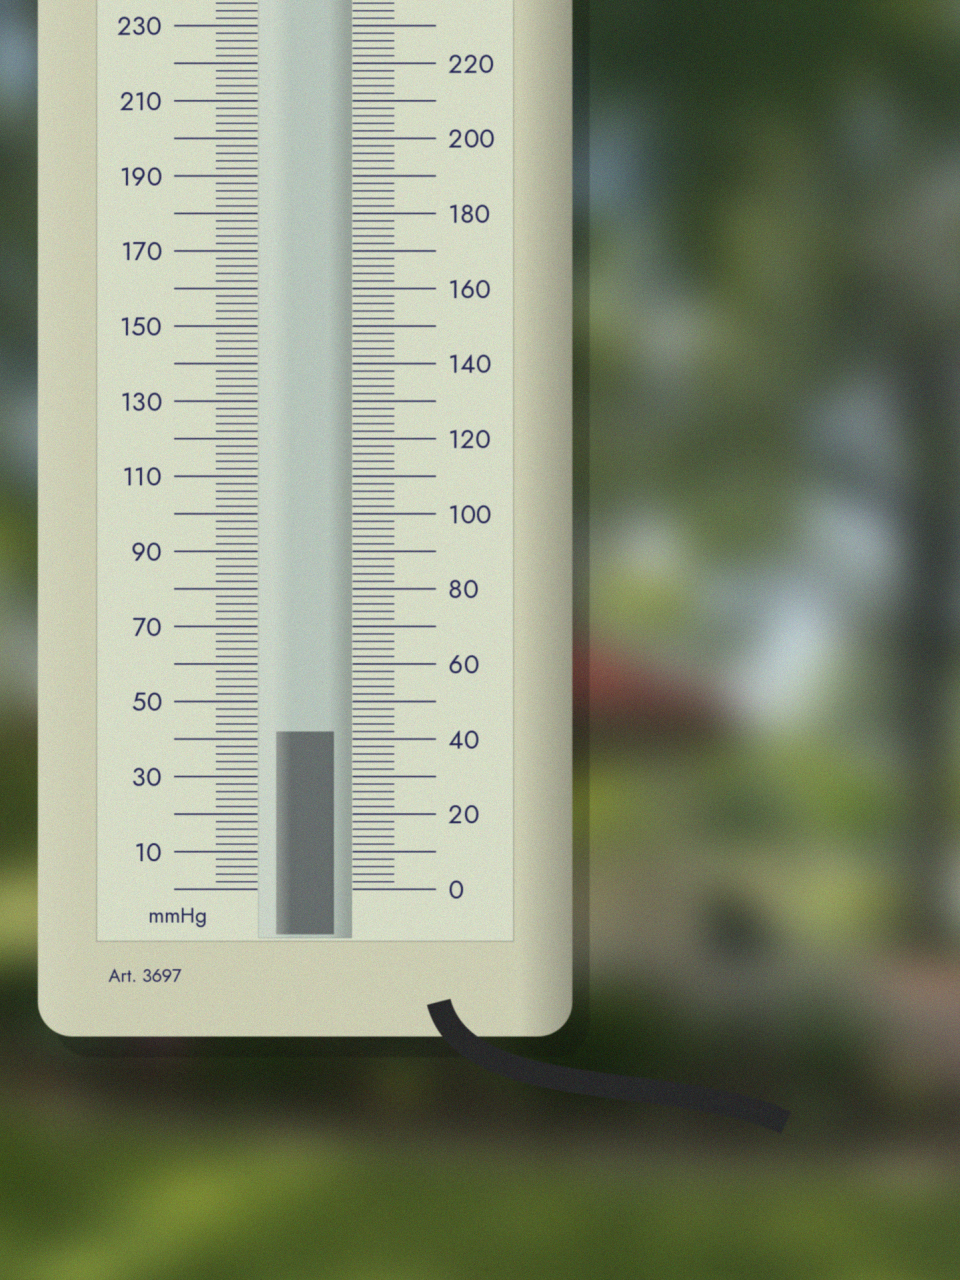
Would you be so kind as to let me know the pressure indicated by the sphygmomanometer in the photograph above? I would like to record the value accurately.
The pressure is 42 mmHg
